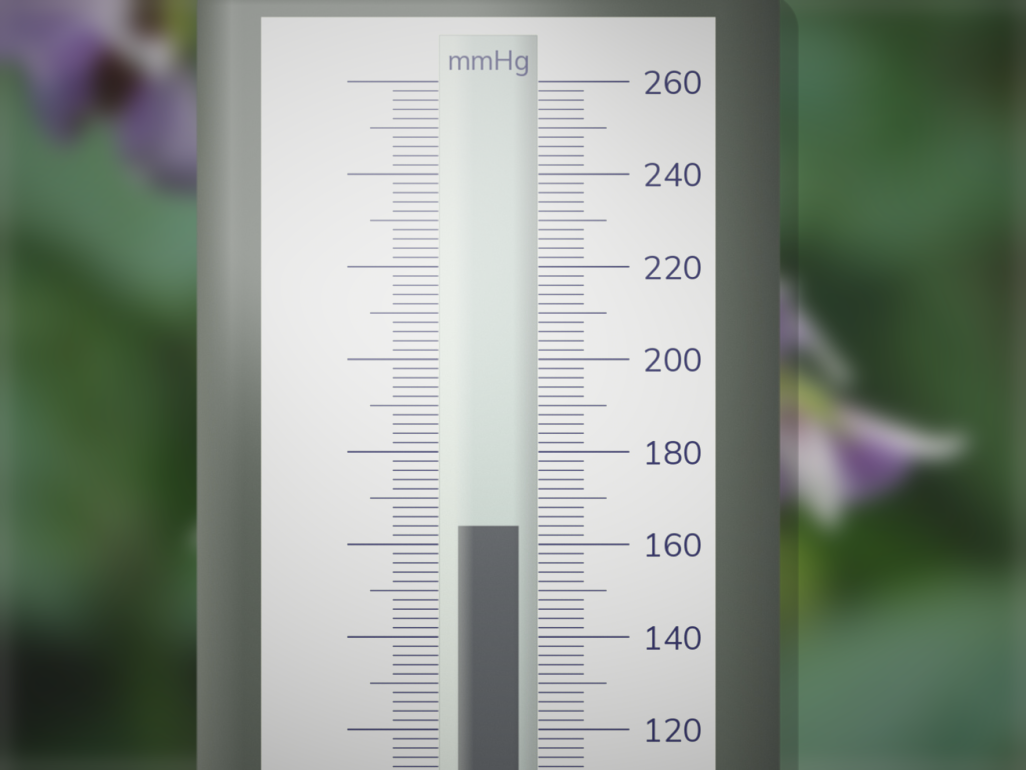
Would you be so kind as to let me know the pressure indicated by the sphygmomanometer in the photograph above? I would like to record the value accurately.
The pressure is 164 mmHg
